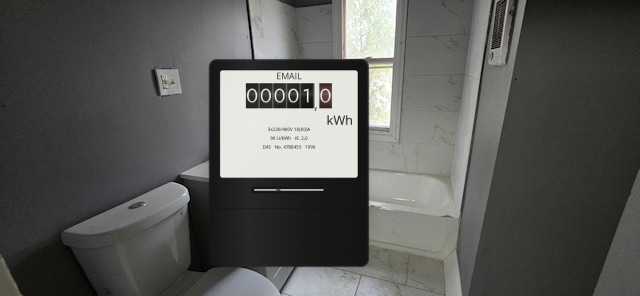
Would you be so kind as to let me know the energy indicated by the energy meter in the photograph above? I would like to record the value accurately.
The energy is 1.0 kWh
